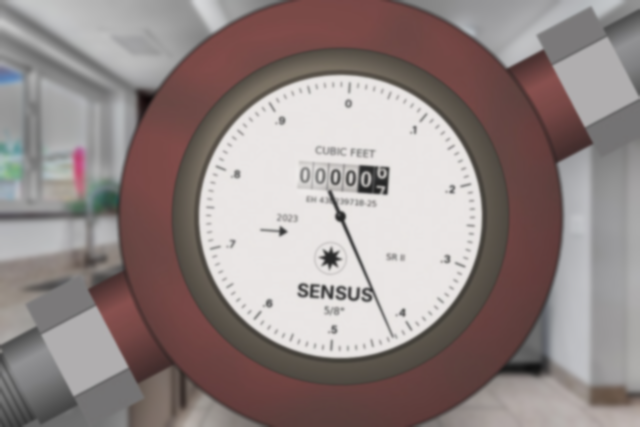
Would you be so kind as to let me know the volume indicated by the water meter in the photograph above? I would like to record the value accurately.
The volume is 6.42 ft³
